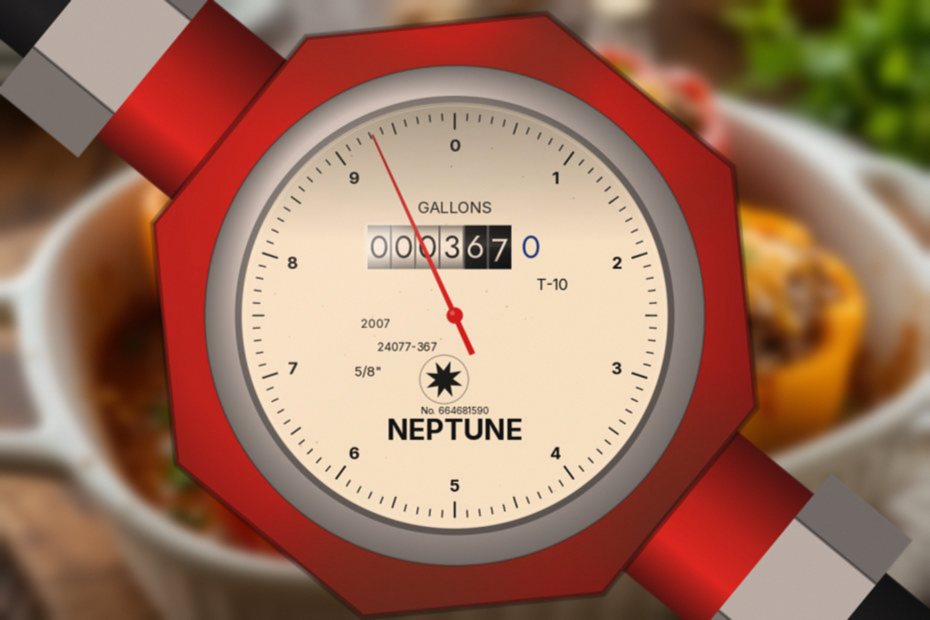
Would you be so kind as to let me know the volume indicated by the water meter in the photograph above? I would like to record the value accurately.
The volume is 3669.3 gal
